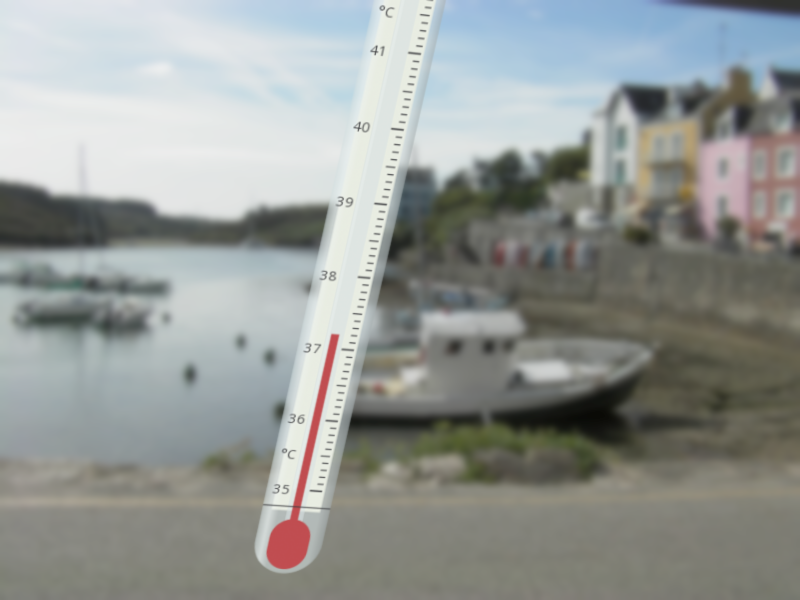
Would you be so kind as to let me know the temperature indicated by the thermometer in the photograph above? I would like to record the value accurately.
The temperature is 37.2 °C
